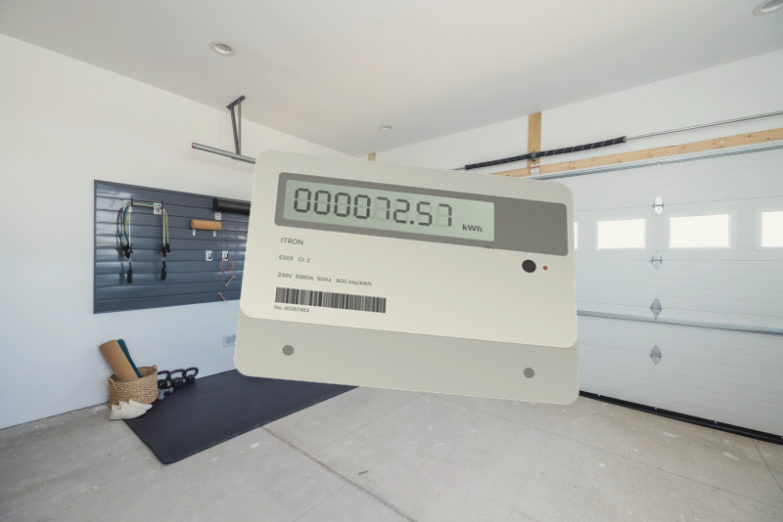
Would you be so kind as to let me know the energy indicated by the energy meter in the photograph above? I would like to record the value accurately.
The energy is 72.57 kWh
